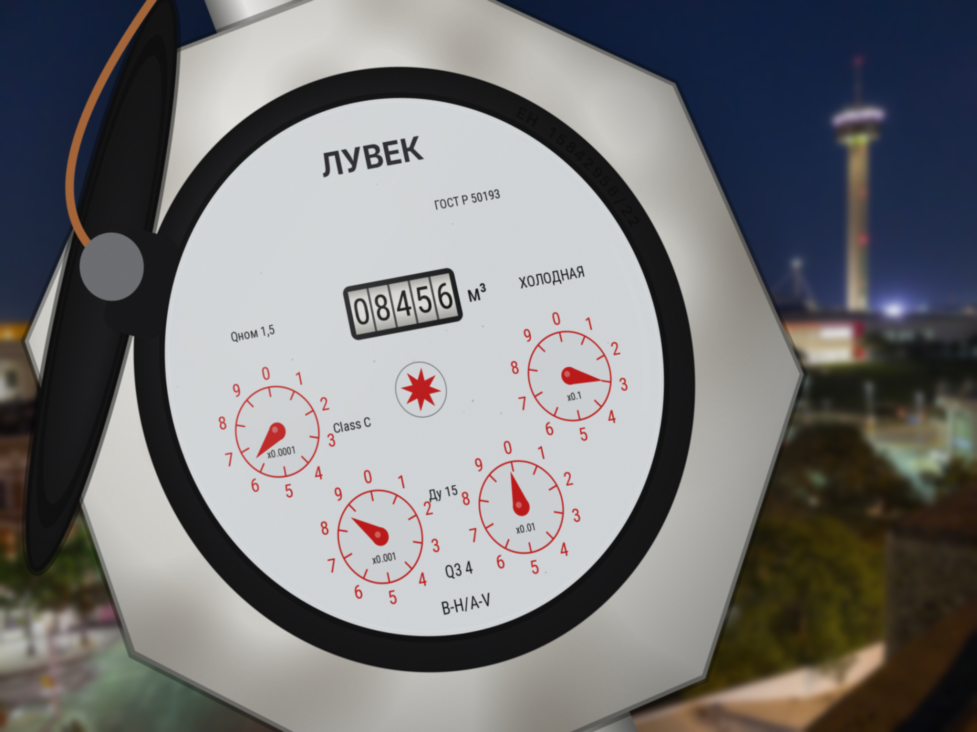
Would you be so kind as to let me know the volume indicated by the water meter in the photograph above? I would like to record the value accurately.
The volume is 8456.2986 m³
